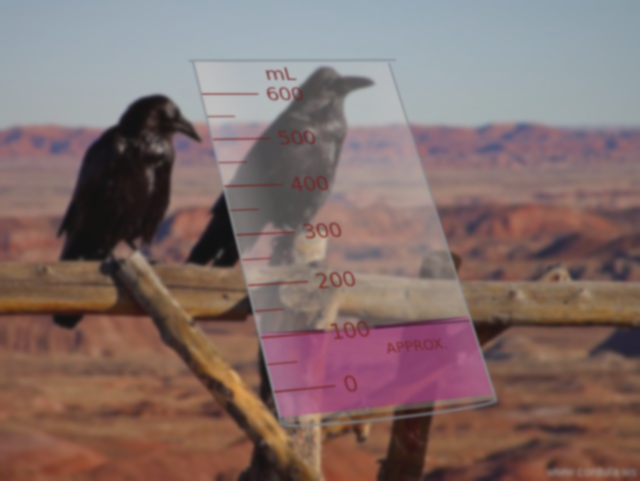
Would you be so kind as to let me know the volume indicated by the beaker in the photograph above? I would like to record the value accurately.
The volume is 100 mL
